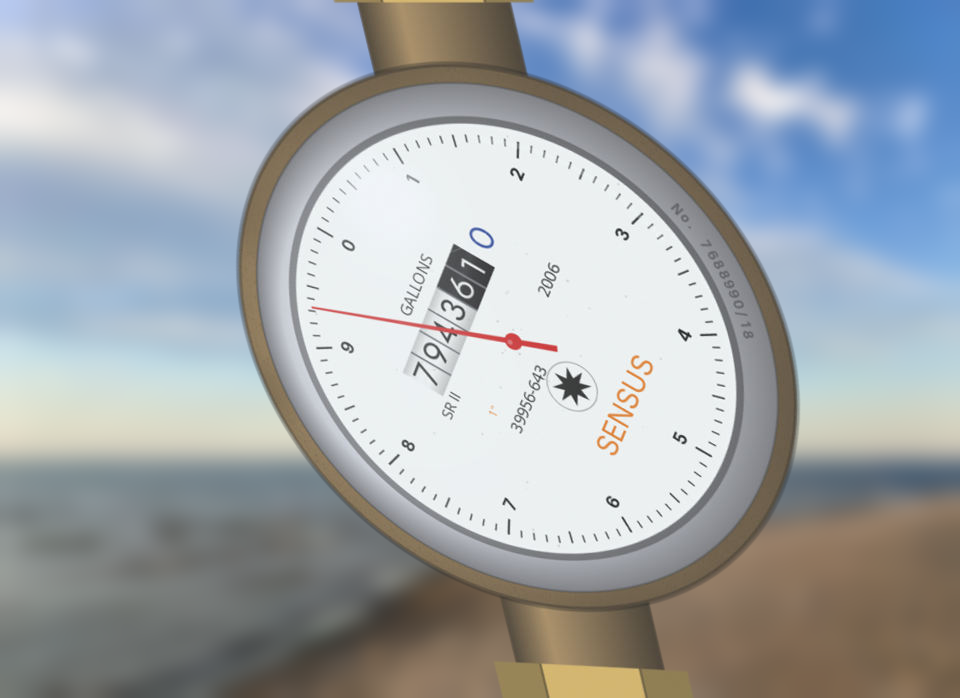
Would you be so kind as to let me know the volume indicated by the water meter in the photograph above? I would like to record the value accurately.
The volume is 7943609.3 gal
